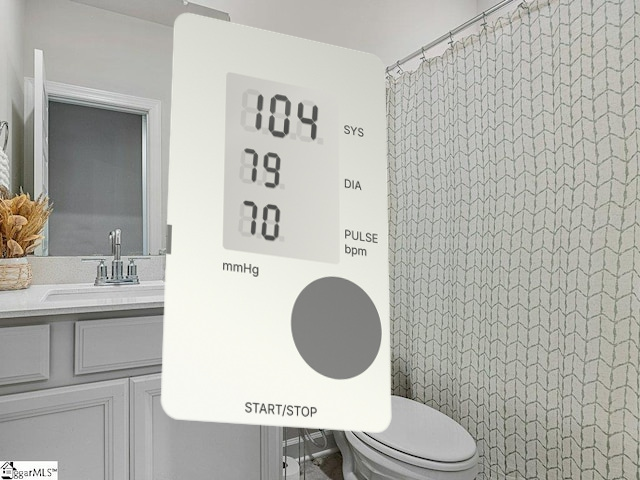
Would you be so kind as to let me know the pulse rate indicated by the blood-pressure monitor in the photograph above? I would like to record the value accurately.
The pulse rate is 70 bpm
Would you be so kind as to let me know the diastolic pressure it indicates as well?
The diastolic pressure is 79 mmHg
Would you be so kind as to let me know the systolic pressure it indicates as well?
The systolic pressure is 104 mmHg
